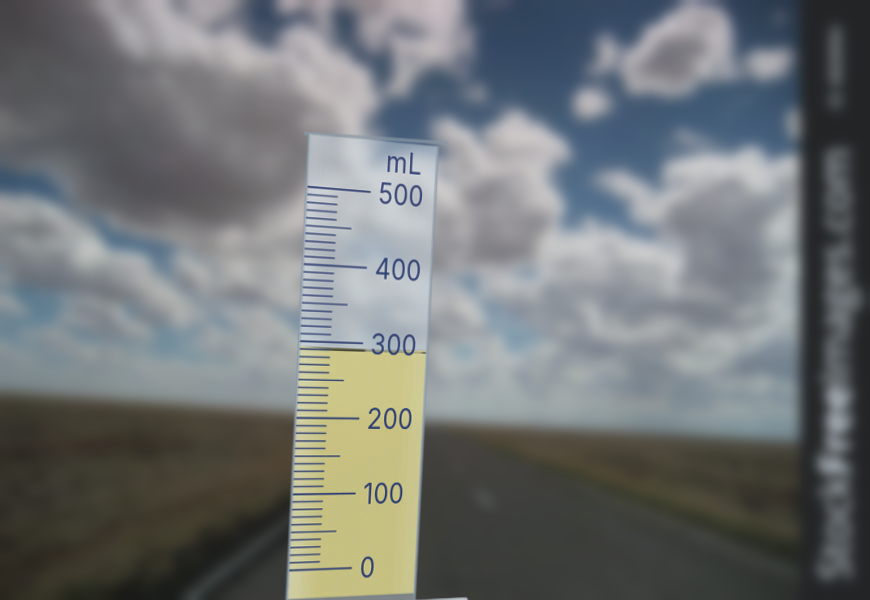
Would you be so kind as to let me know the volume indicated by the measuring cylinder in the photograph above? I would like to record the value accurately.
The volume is 290 mL
